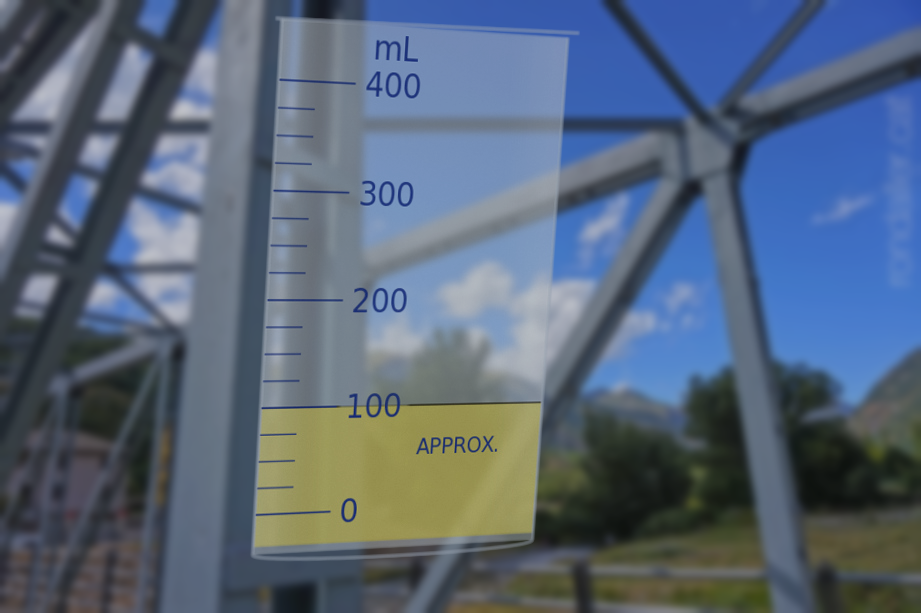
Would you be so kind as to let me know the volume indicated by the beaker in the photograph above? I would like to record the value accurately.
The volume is 100 mL
